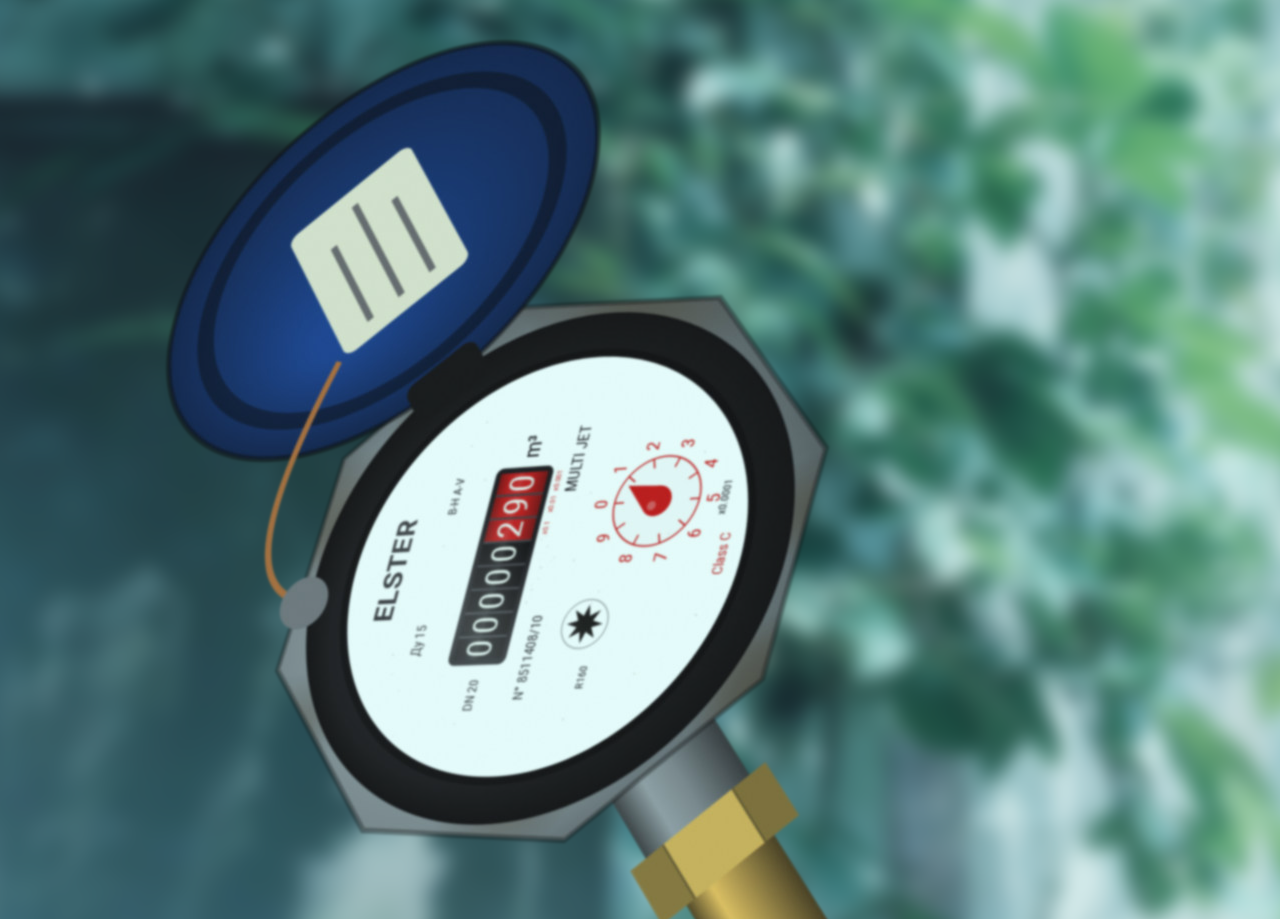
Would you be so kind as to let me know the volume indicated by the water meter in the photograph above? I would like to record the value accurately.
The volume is 0.2900 m³
